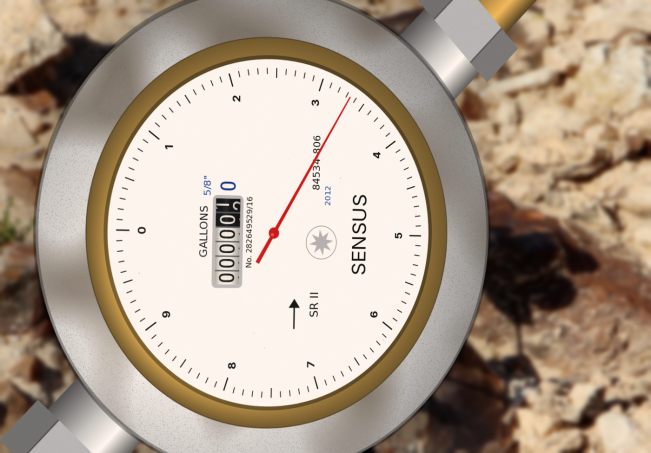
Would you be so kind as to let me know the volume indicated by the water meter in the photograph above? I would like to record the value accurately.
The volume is 13.3 gal
